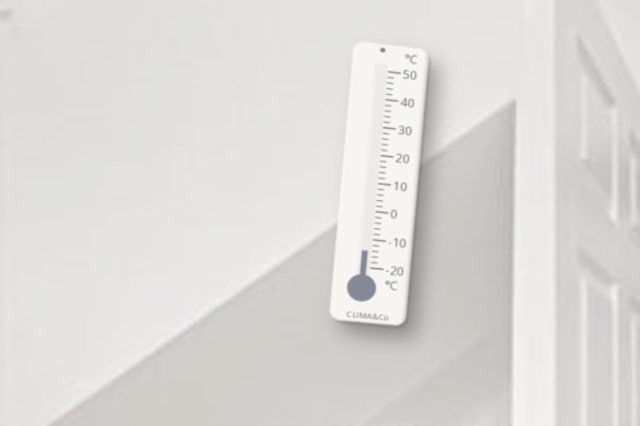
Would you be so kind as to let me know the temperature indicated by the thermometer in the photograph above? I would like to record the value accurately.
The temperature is -14 °C
